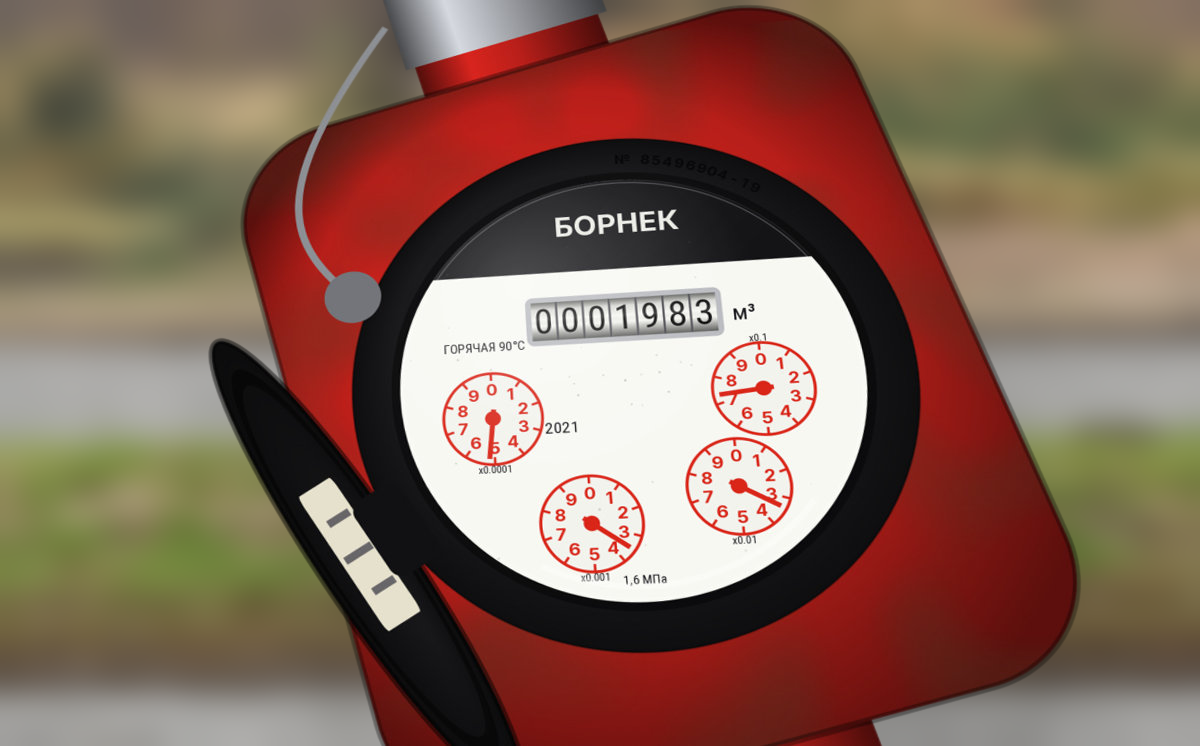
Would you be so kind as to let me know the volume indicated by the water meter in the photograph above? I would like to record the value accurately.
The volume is 1983.7335 m³
